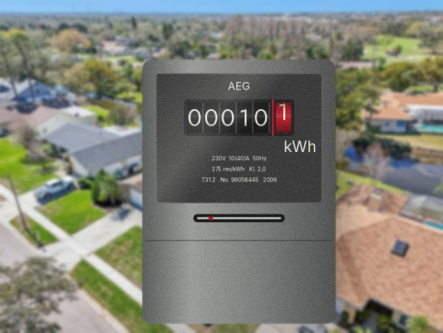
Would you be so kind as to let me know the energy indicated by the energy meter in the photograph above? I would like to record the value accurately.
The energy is 10.1 kWh
